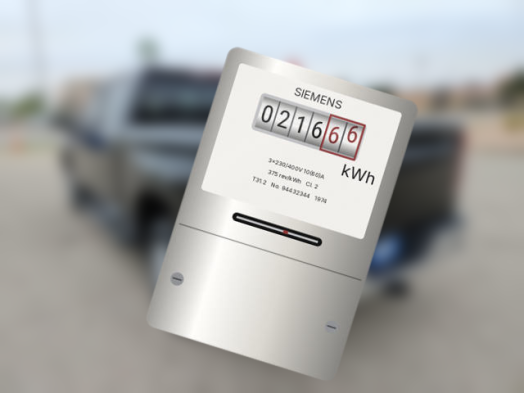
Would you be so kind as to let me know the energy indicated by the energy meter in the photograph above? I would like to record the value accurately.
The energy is 216.66 kWh
